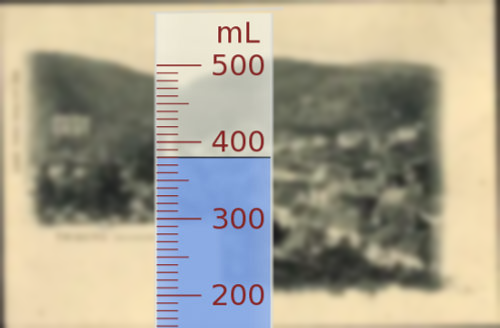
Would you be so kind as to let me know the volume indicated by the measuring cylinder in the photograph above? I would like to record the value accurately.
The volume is 380 mL
